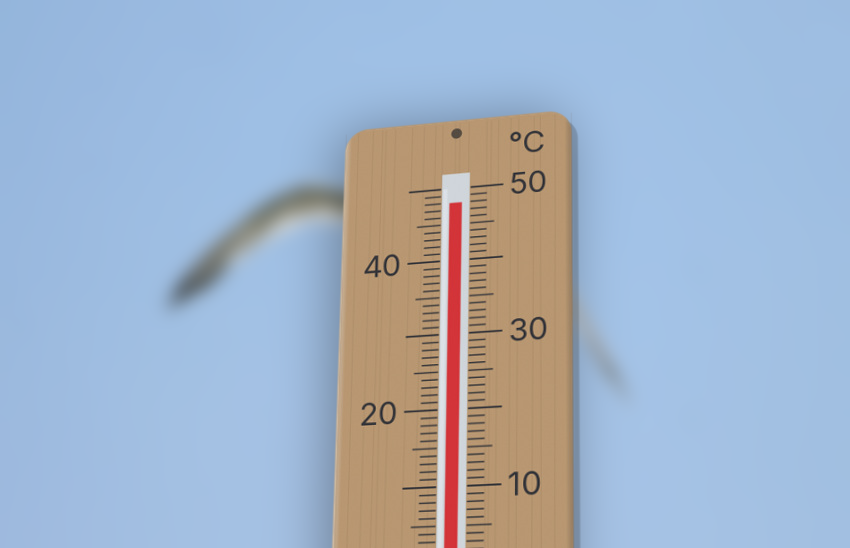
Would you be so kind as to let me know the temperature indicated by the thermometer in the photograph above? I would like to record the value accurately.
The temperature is 48 °C
